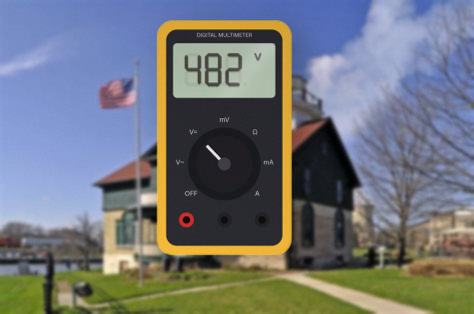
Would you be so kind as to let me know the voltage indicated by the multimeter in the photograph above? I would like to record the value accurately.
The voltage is 482 V
